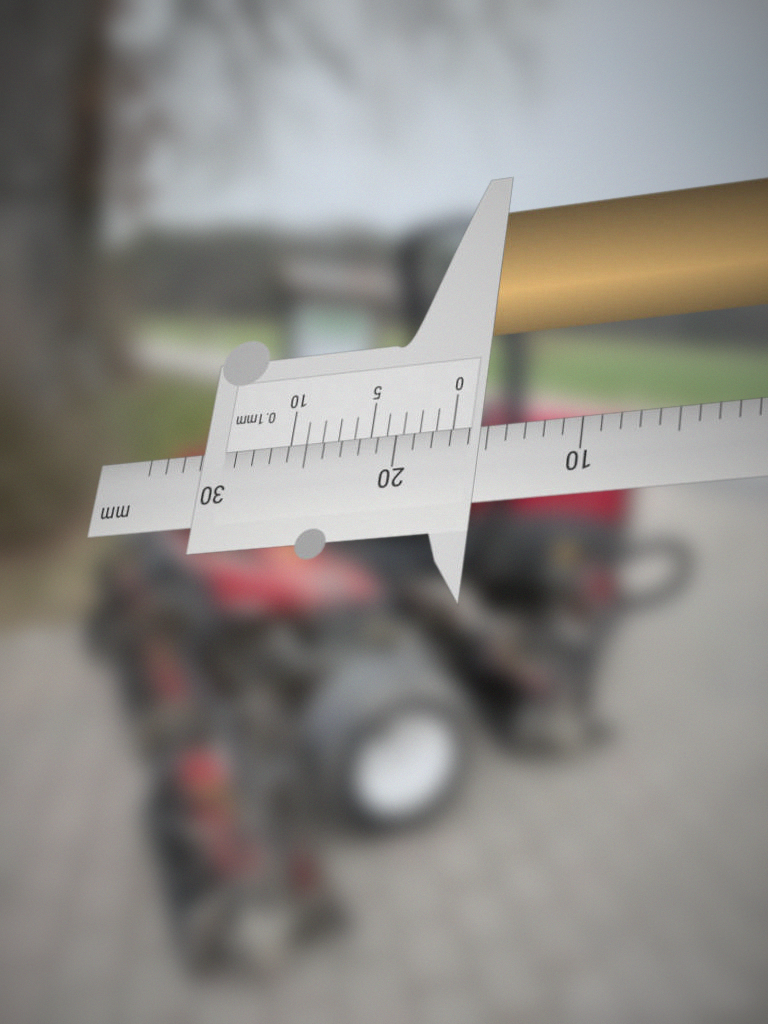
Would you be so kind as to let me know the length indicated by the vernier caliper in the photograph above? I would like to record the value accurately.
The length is 16.9 mm
